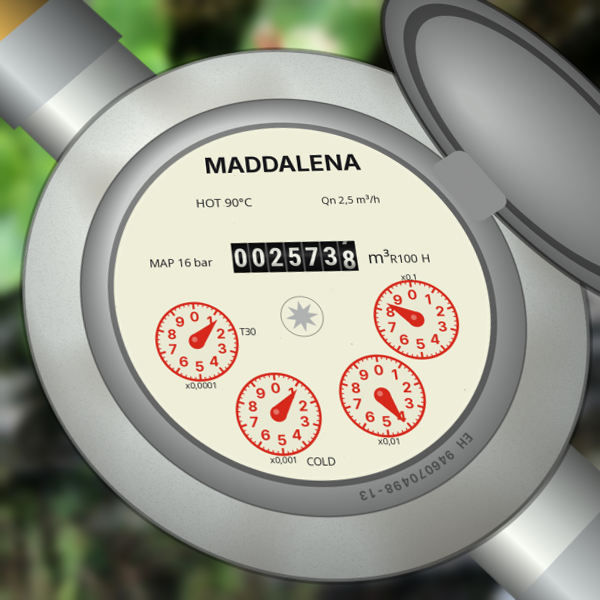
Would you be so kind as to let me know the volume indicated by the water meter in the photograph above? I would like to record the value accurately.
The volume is 25737.8411 m³
